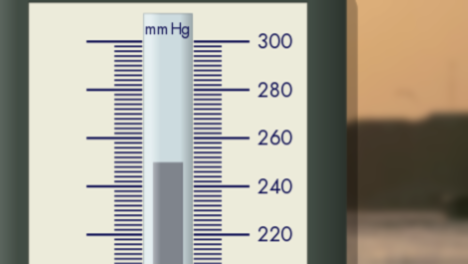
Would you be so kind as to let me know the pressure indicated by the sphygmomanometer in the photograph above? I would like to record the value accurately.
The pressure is 250 mmHg
